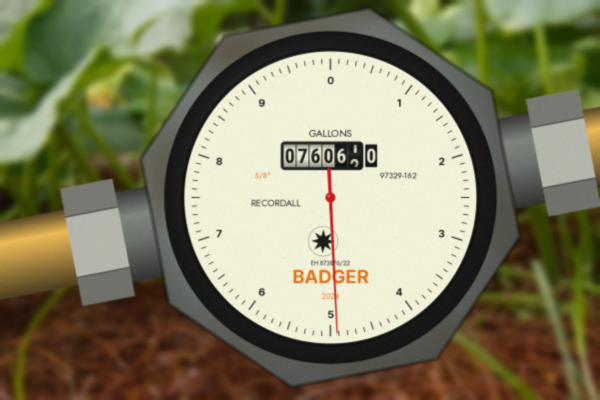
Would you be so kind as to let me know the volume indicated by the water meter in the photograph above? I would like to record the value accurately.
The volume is 760614.9 gal
